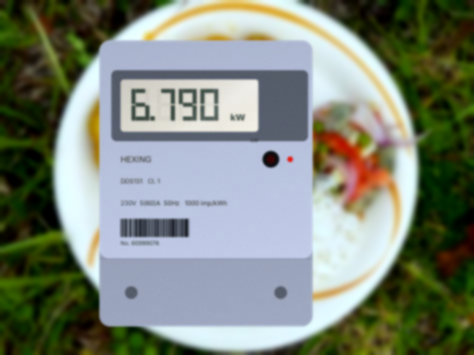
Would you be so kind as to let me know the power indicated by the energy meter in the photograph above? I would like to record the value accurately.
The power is 6.790 kW
